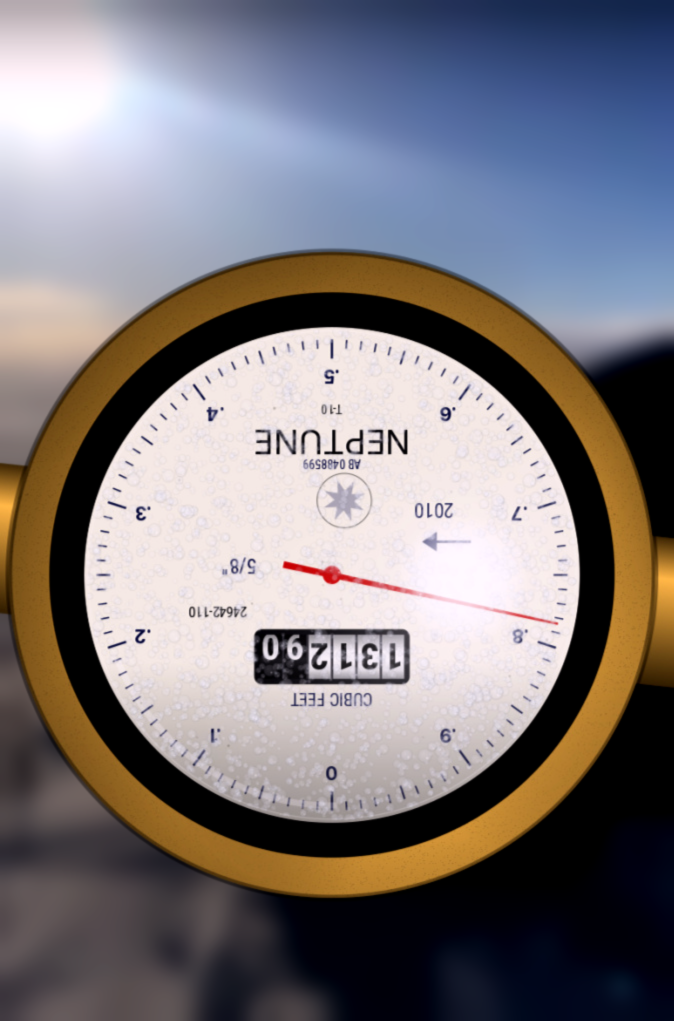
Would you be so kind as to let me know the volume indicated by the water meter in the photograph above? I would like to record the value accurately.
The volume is 131289.78 ft³
